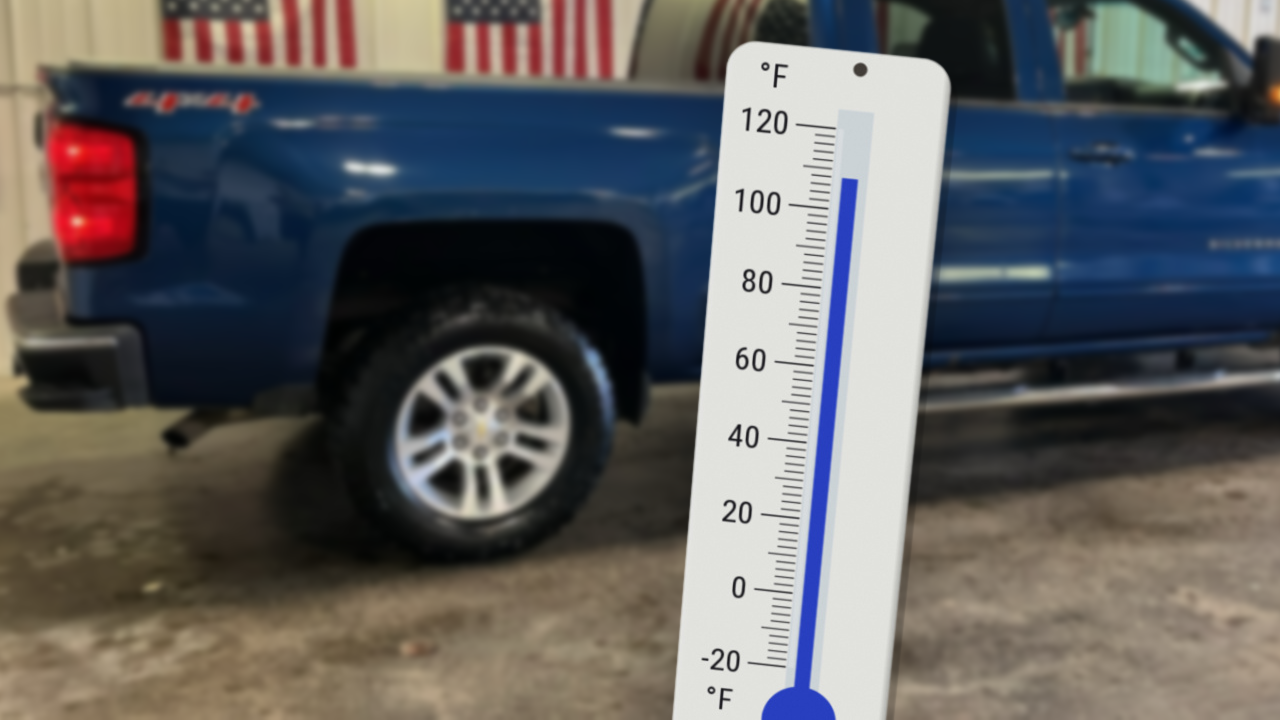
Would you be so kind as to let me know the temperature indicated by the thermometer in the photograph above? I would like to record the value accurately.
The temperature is 108 °F
